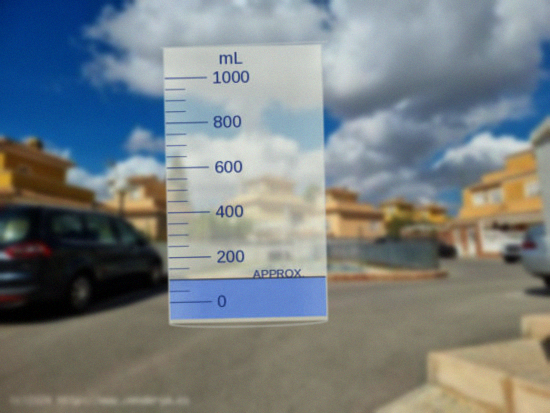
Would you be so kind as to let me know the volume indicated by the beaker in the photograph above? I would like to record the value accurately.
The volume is 100 mL
